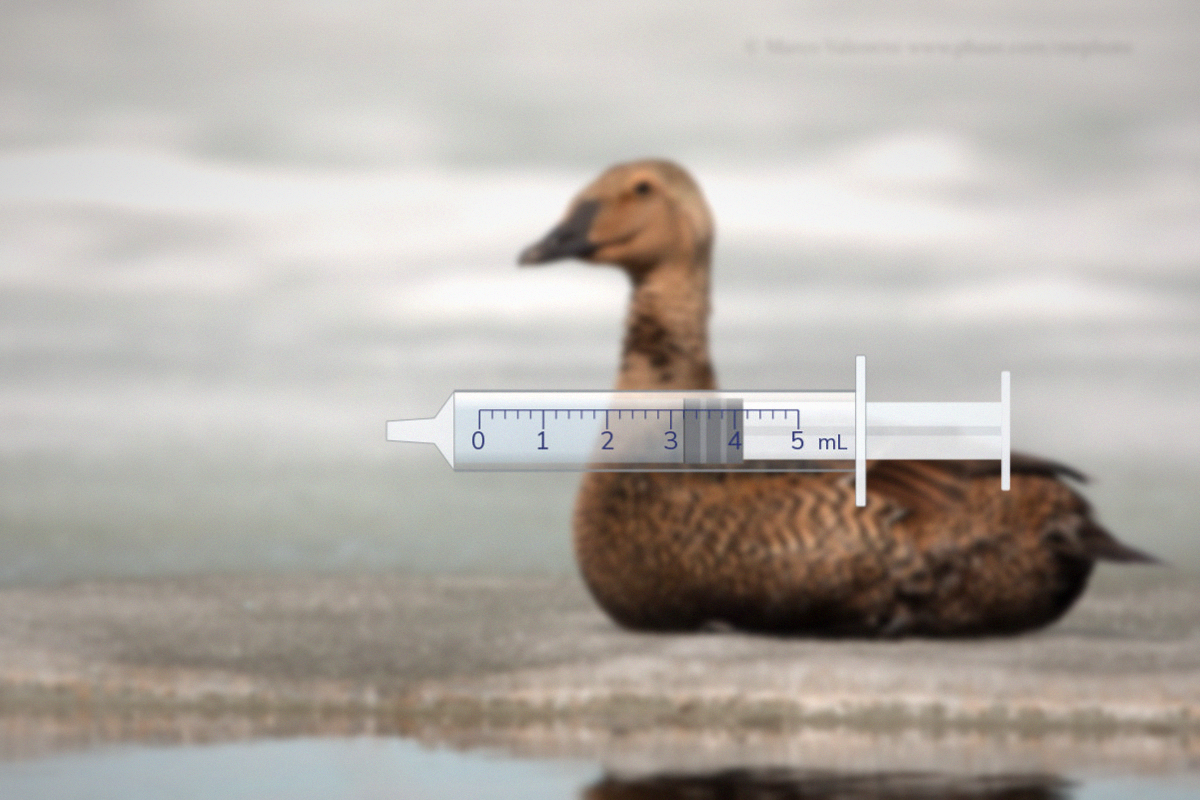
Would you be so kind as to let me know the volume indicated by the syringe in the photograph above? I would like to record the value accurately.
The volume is 3.2 mL
